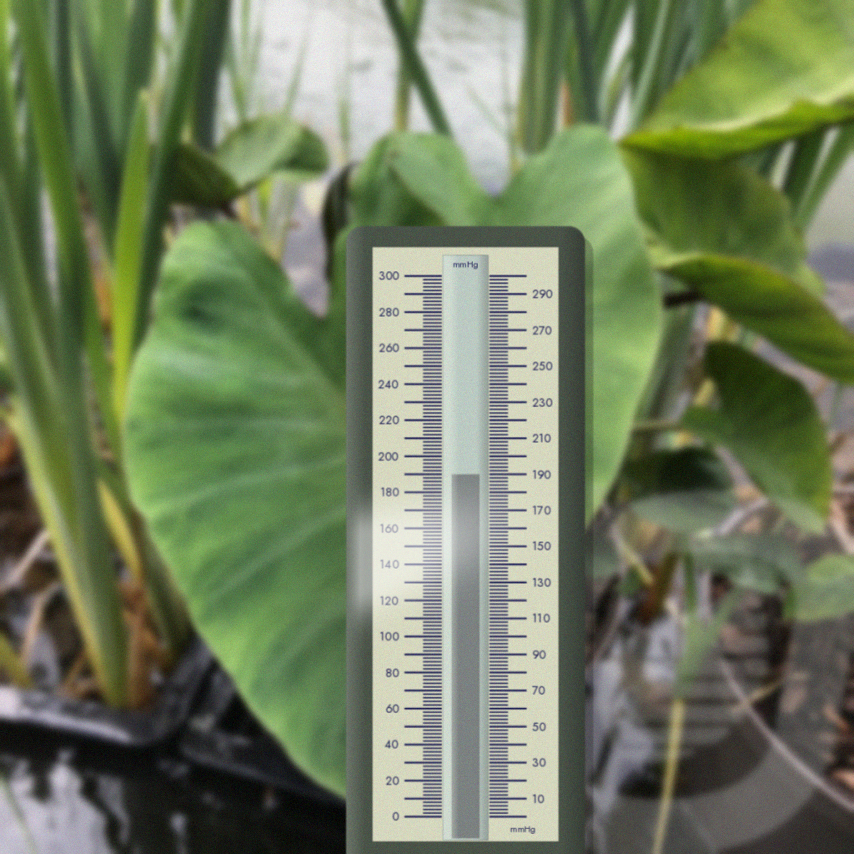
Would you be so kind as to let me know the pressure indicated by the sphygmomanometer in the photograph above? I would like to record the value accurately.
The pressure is 190 mmHg
